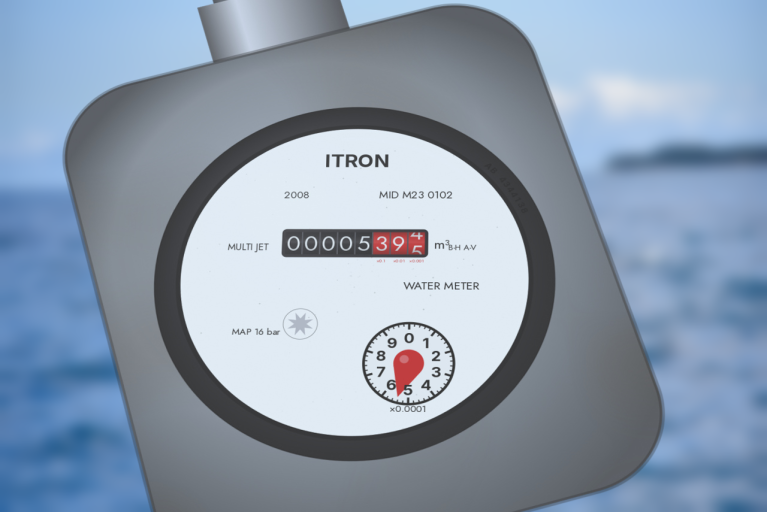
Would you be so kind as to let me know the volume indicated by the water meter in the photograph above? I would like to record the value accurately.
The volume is 5.3945 m³
